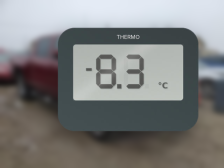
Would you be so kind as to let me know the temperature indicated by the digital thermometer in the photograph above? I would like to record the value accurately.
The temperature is -8.3 °C
